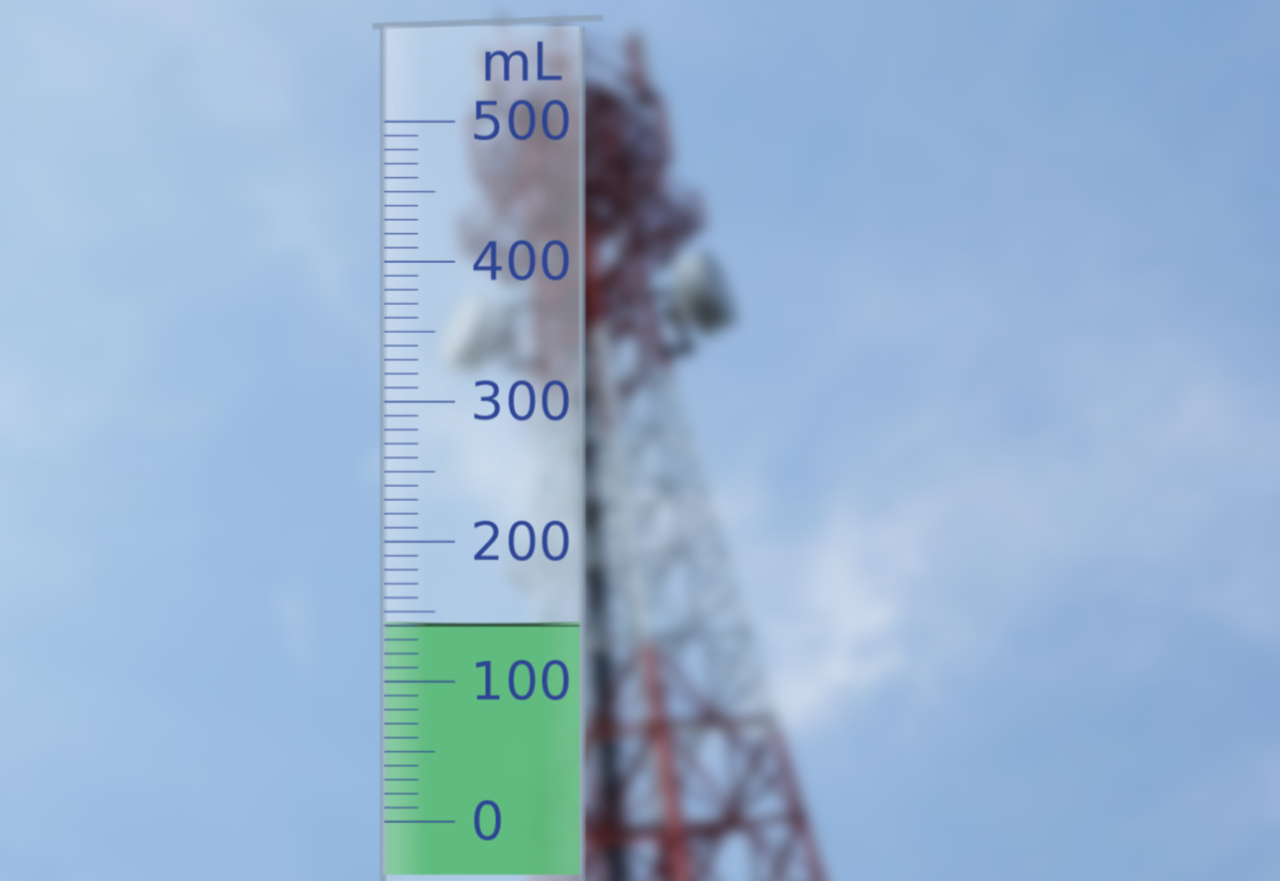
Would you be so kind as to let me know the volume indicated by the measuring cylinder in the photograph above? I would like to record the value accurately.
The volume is 140 mL
